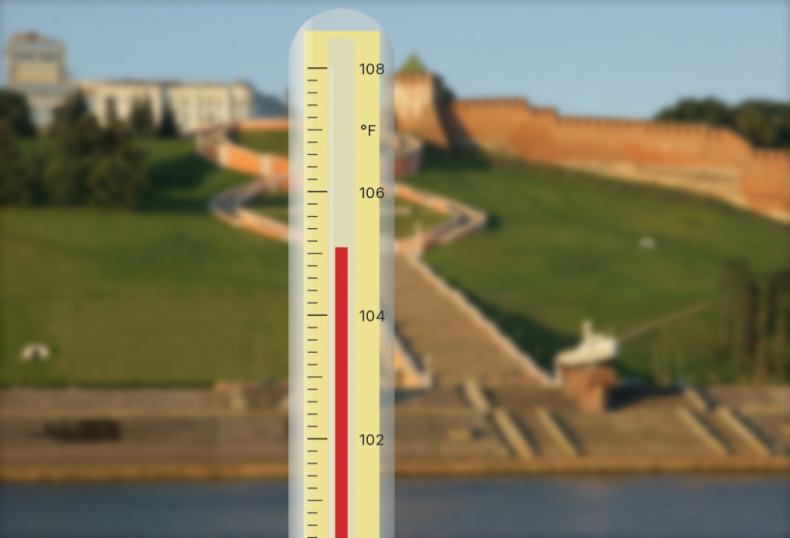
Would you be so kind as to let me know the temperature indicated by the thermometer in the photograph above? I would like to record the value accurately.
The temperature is 105.1 °F
